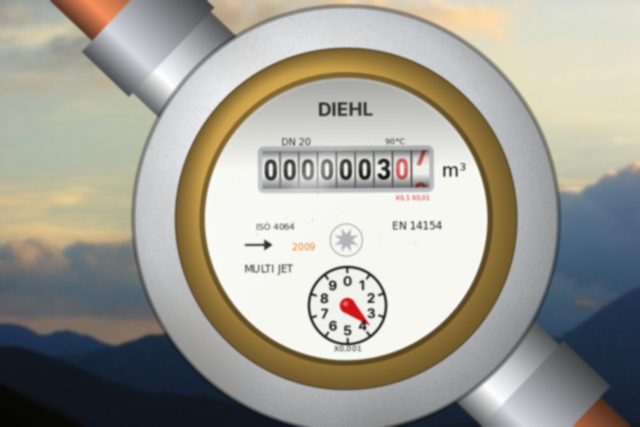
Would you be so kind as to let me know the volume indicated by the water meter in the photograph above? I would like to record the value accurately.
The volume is 3.073 m³
